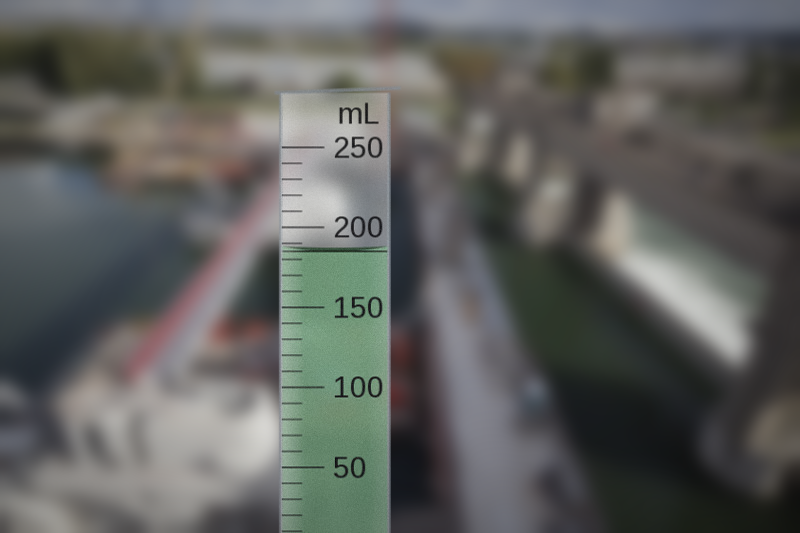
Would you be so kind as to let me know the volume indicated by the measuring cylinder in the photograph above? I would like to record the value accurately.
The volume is 185 mL
